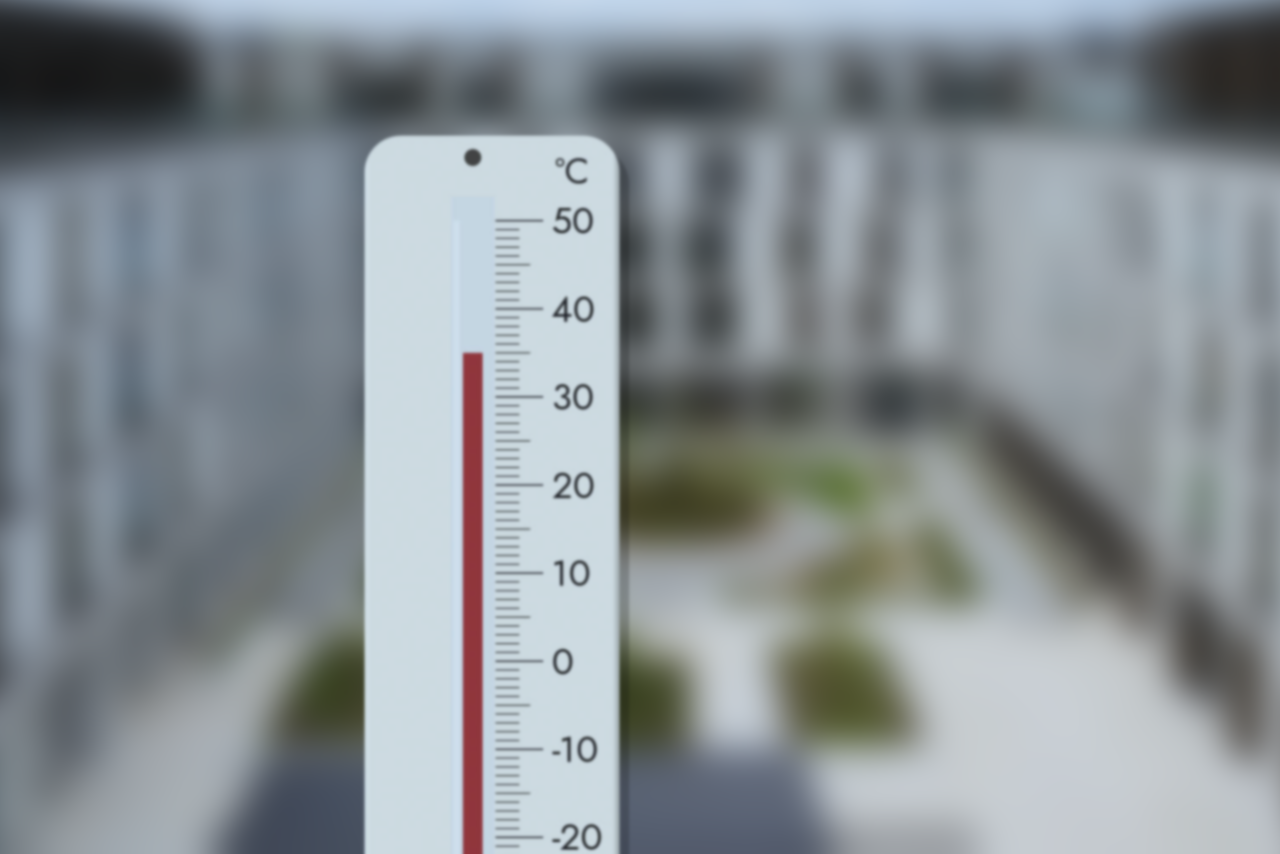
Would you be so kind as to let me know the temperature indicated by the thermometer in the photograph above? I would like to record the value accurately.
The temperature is 35 °C
